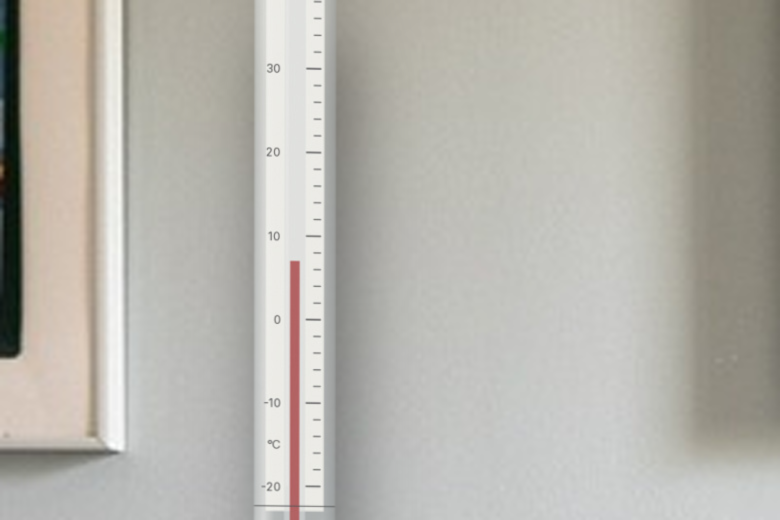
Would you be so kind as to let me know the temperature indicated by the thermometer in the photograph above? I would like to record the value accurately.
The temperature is 7 °C
